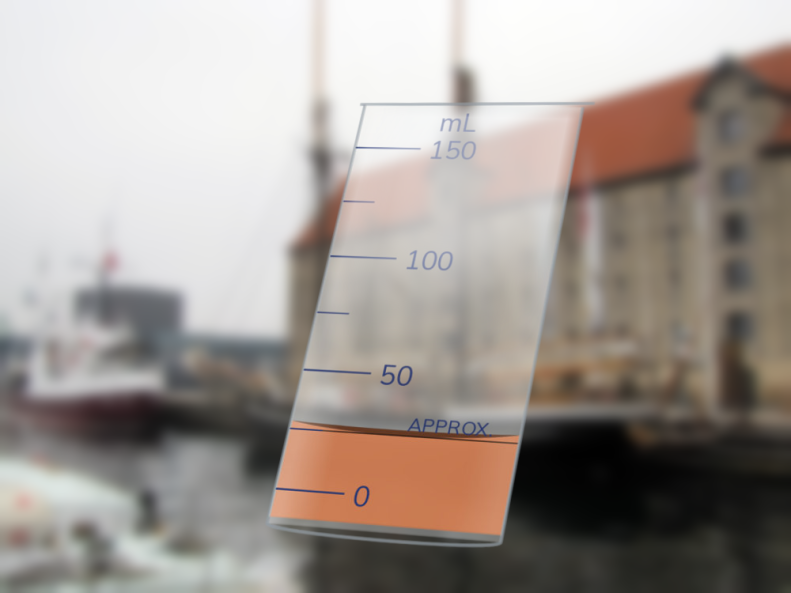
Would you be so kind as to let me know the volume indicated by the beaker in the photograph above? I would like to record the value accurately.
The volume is 25 mL
